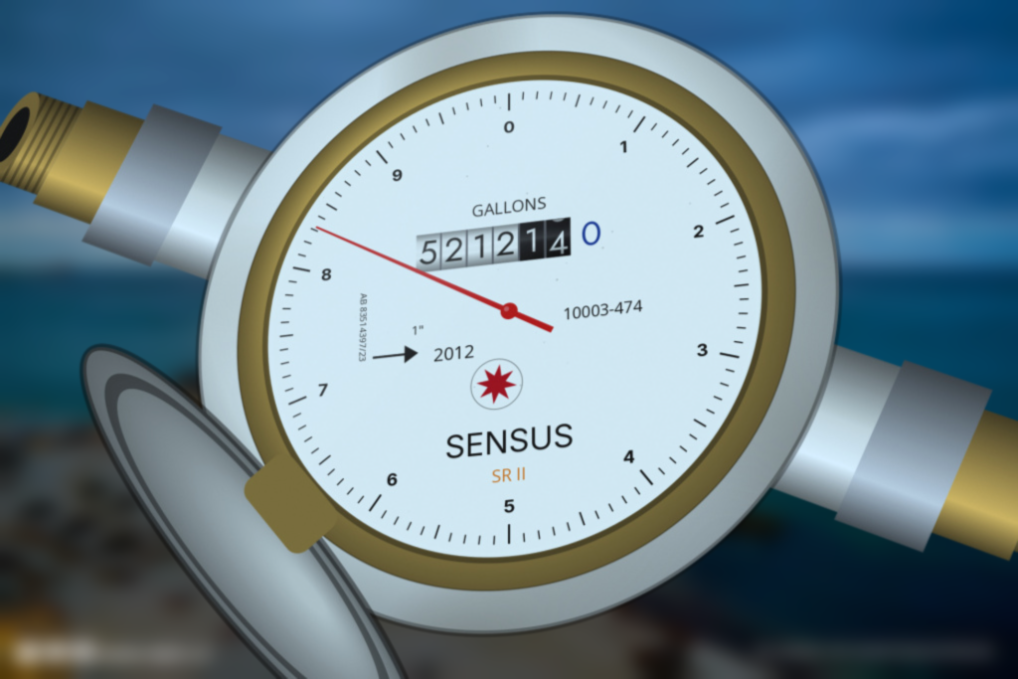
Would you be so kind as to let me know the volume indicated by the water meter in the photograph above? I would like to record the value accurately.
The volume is 5212138.3 gal
